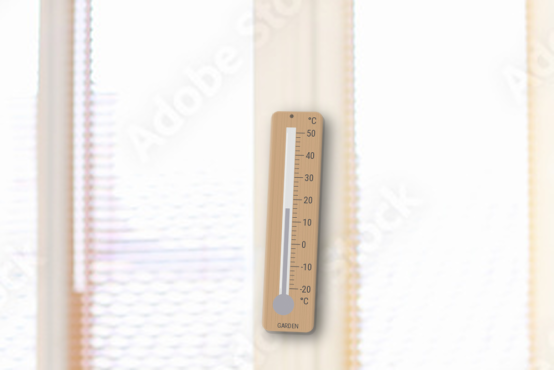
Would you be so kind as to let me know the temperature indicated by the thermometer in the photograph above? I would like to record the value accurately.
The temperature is 16 °C
